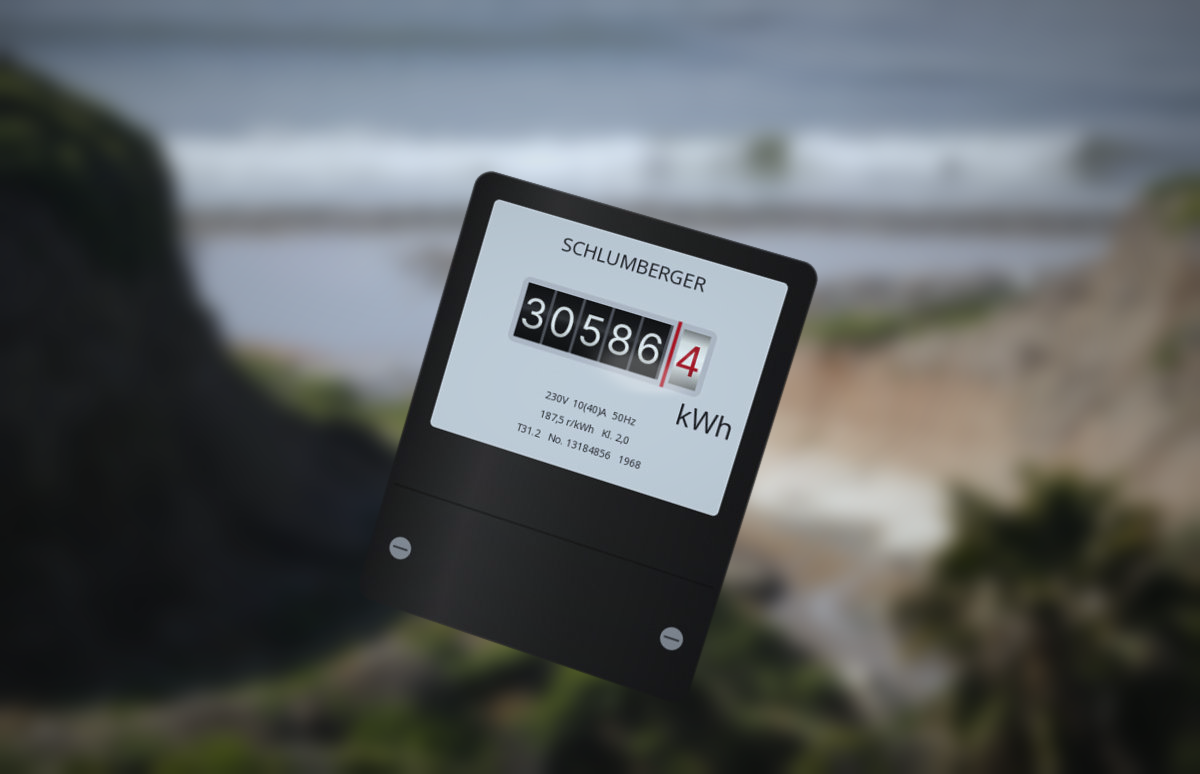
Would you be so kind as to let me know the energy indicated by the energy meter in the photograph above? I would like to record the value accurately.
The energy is 30586.4 kWh
